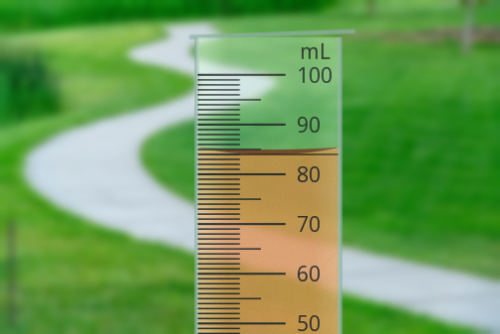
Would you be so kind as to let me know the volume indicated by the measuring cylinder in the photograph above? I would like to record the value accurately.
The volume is 84 mL
